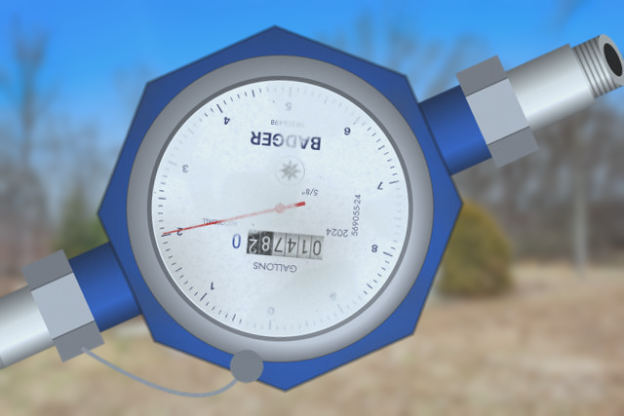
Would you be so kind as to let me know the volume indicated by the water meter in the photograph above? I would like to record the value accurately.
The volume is 147822.0 gal
